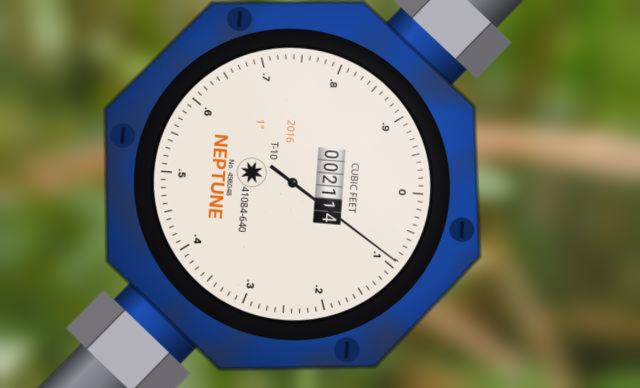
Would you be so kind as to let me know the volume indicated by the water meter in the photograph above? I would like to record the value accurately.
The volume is 2114.09 ft³
